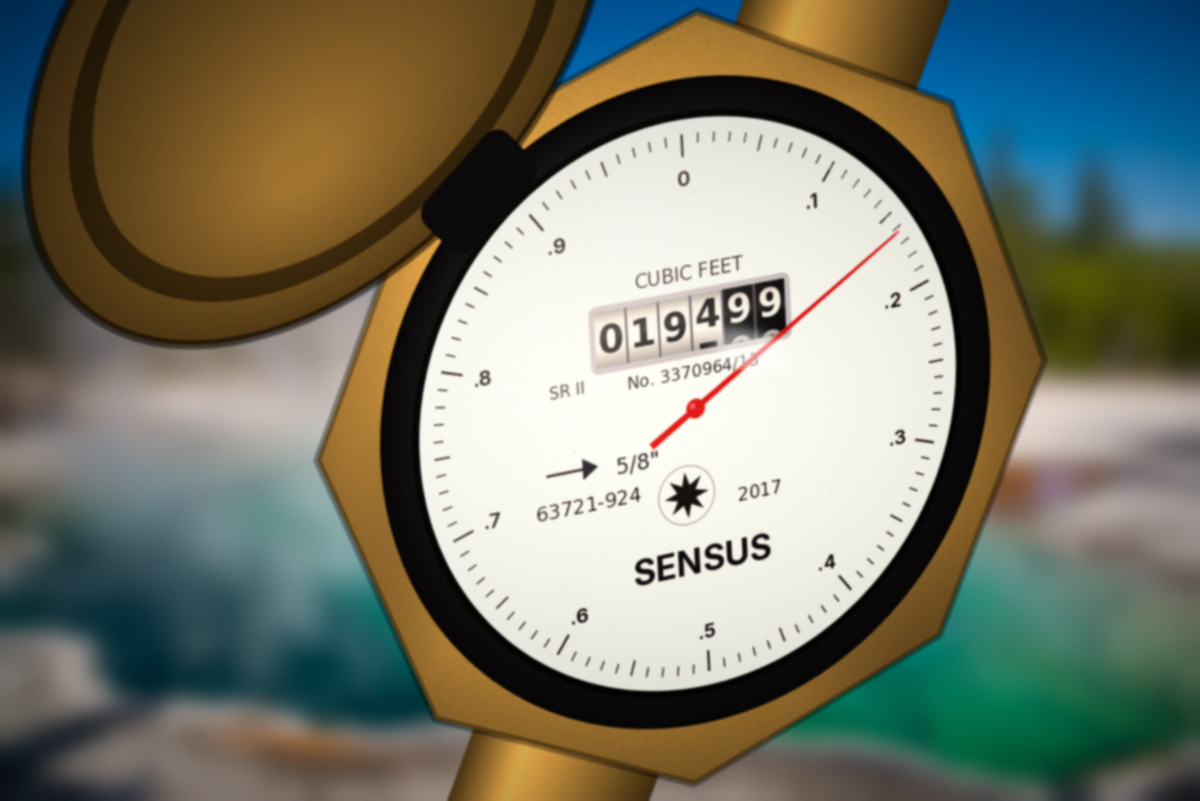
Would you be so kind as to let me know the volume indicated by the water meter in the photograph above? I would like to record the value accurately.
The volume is 19499.16 ft³
